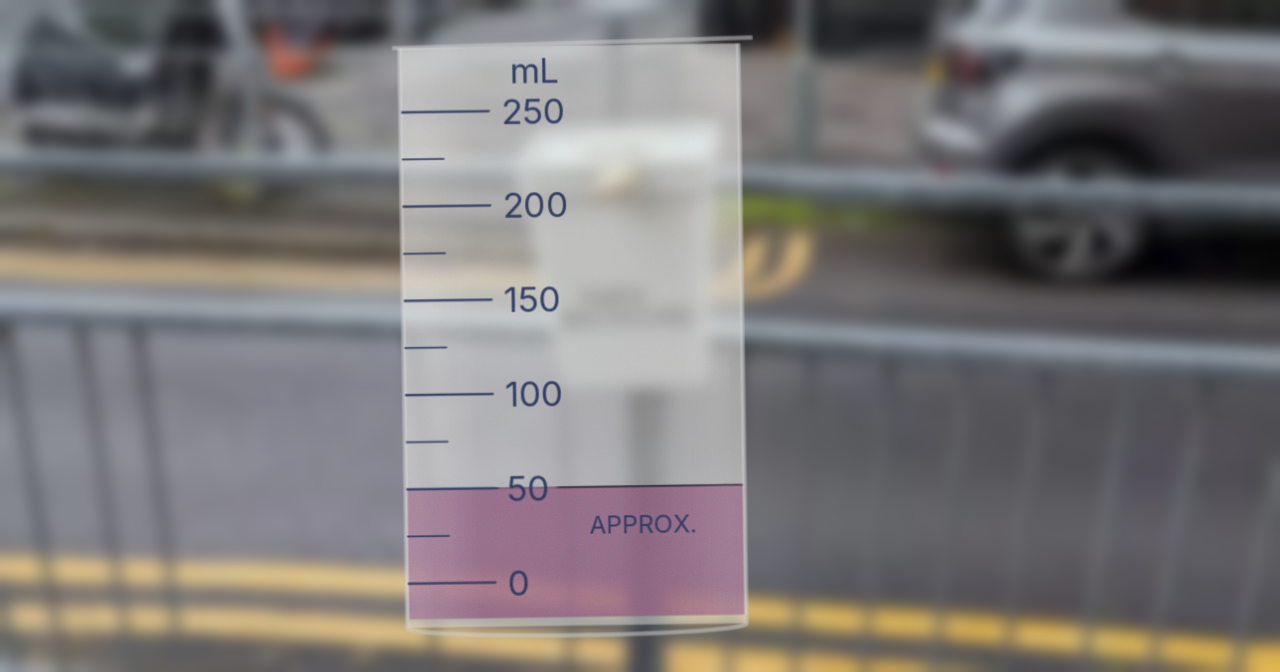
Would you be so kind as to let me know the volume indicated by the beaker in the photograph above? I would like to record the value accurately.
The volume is 50 mL
